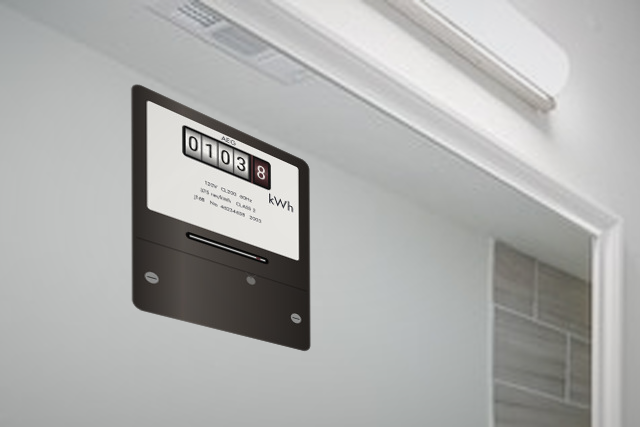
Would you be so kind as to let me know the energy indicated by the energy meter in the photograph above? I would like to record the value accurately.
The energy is 103.8 kWh
